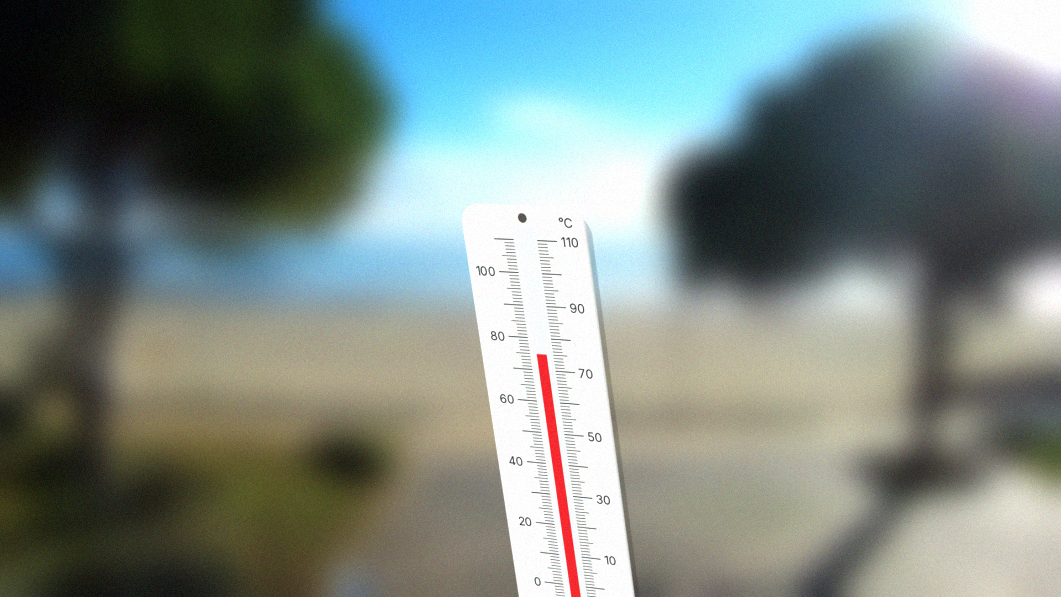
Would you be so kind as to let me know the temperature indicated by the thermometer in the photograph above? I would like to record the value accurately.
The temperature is 75 °C
